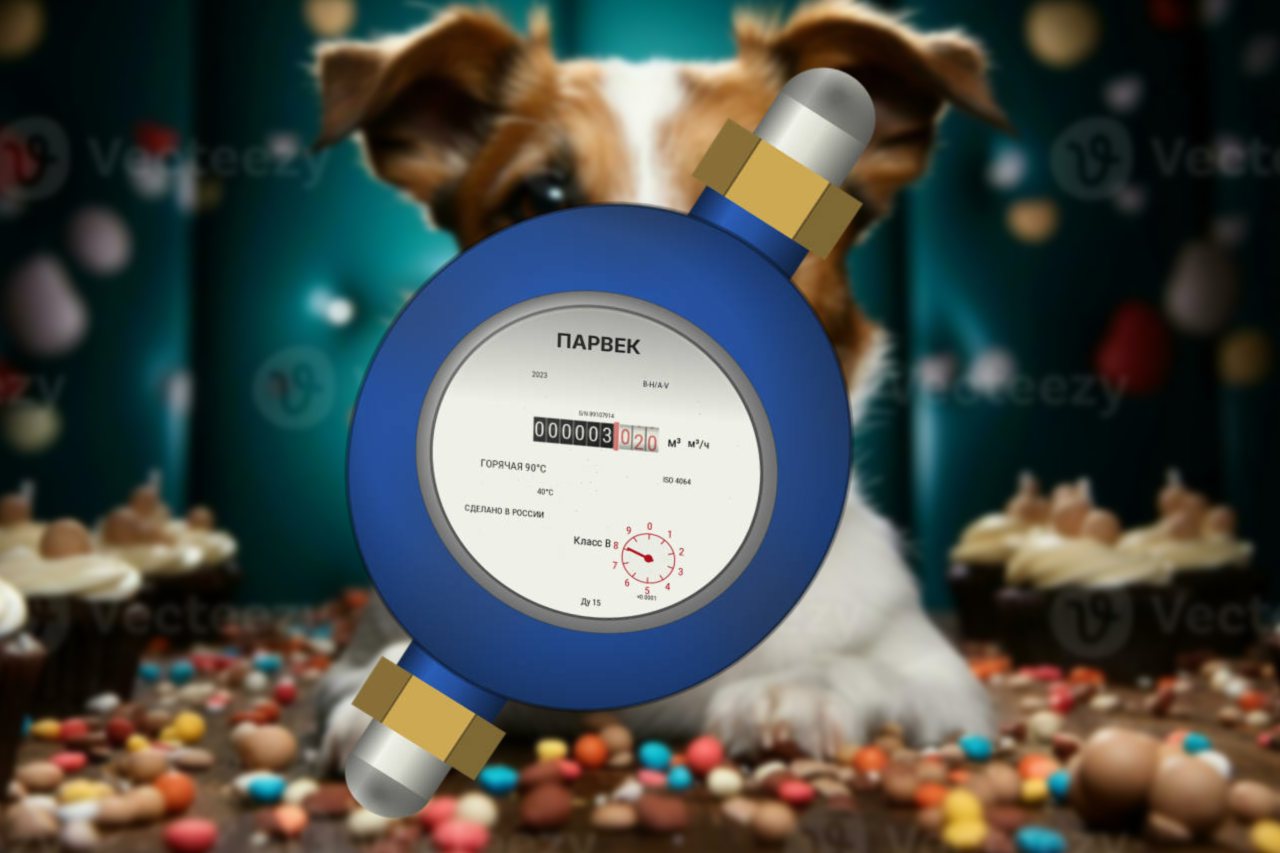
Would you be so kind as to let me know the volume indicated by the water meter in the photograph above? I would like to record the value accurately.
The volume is 3.0198 m³
